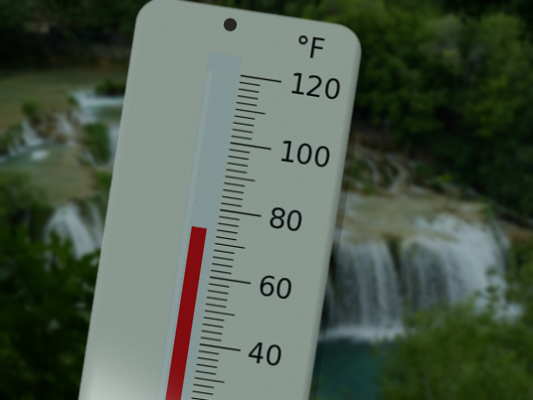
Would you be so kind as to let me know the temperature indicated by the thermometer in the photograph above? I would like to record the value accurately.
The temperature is 74 °F
